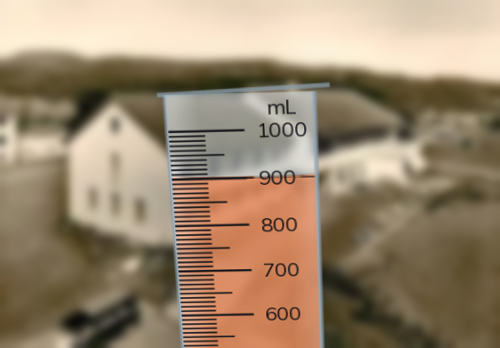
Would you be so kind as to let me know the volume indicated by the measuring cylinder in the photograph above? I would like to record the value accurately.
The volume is 900 mL
